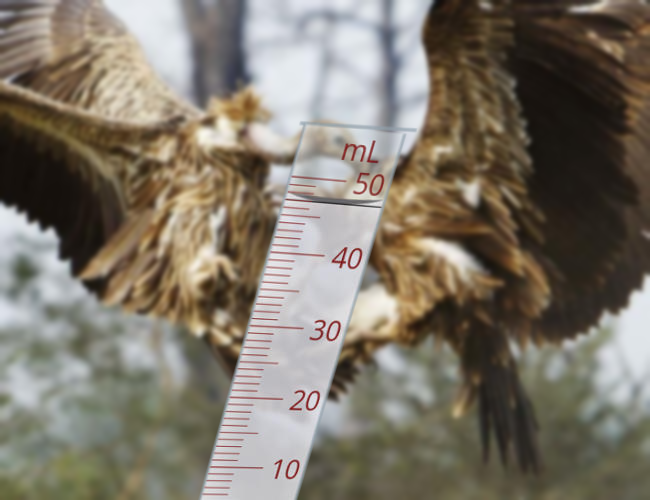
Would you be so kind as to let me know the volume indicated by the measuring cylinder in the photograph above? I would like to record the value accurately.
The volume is 47 mL
